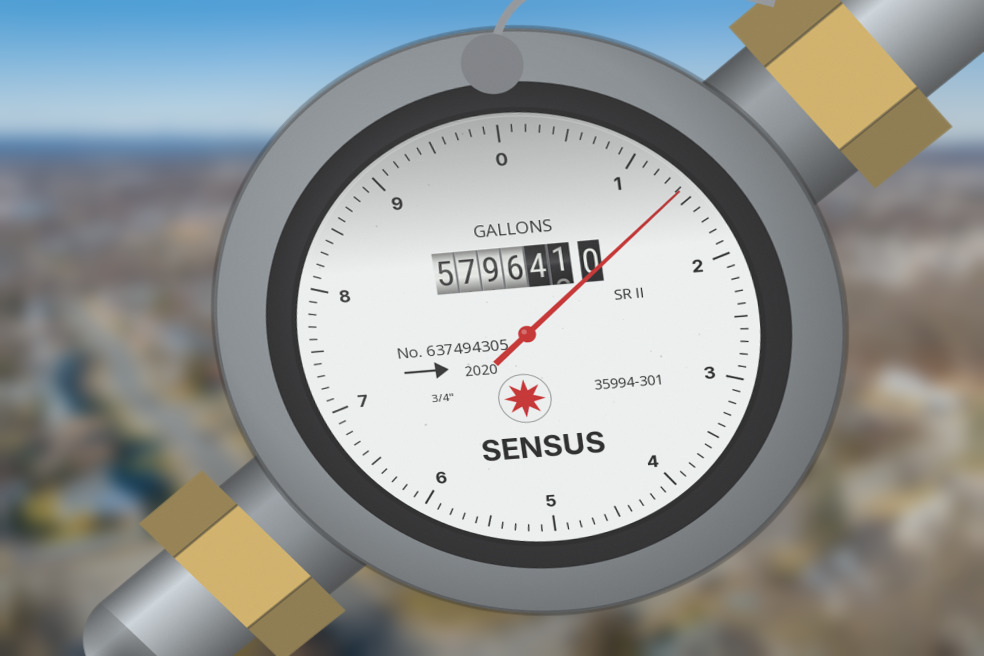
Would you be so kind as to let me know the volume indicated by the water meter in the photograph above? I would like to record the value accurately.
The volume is 5796411.4 gal
